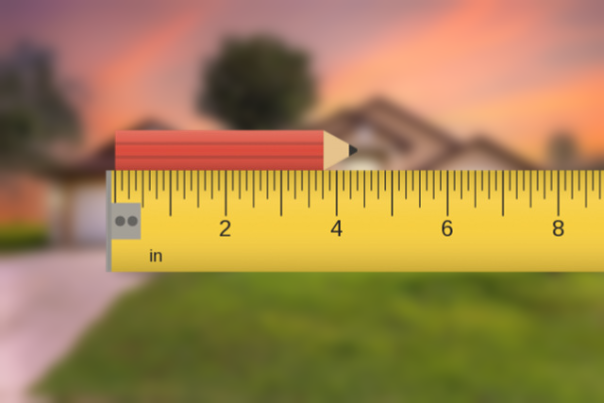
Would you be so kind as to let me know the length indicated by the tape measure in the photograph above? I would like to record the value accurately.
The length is 4.375 in
